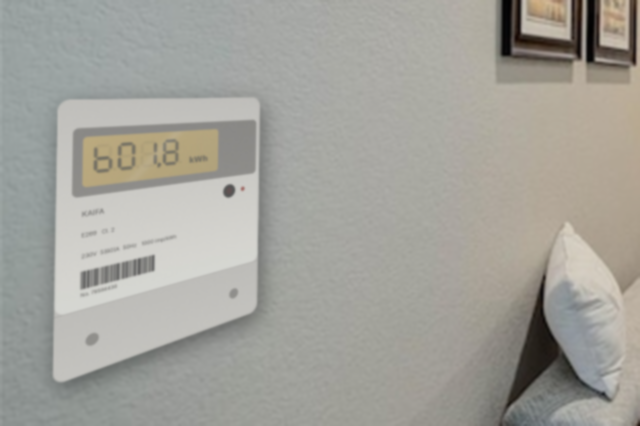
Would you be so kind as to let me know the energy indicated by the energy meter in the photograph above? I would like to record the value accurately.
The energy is 601.8 kWh
